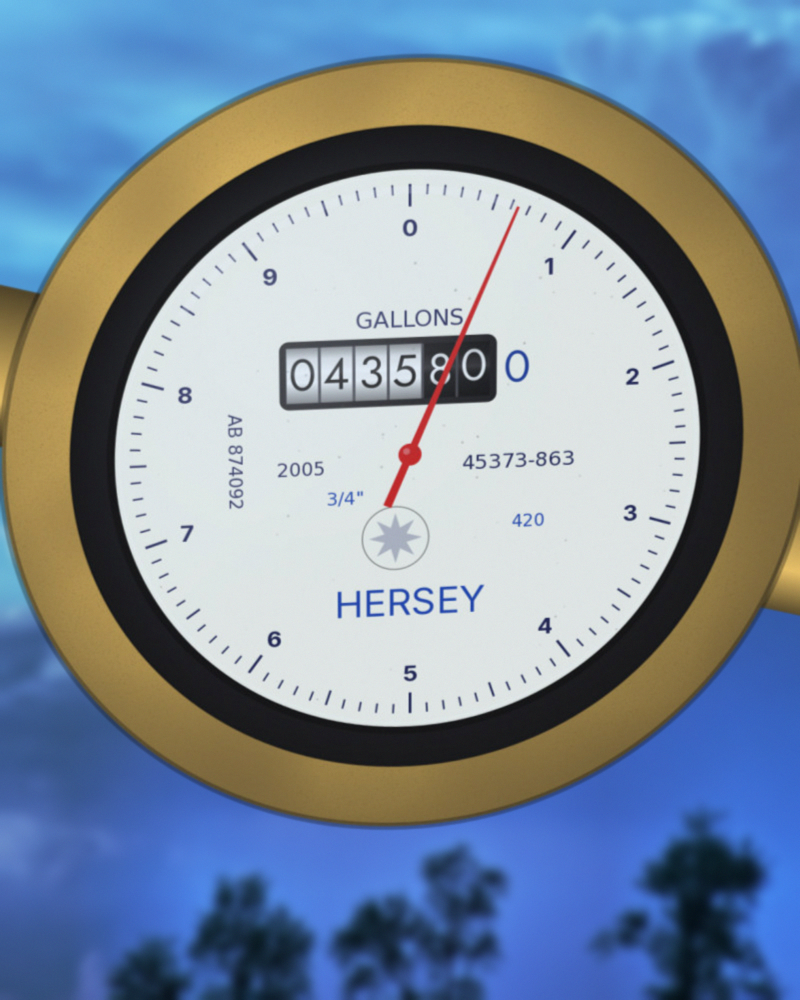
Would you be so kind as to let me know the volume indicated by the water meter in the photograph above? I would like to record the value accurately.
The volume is 435800.6 gal
